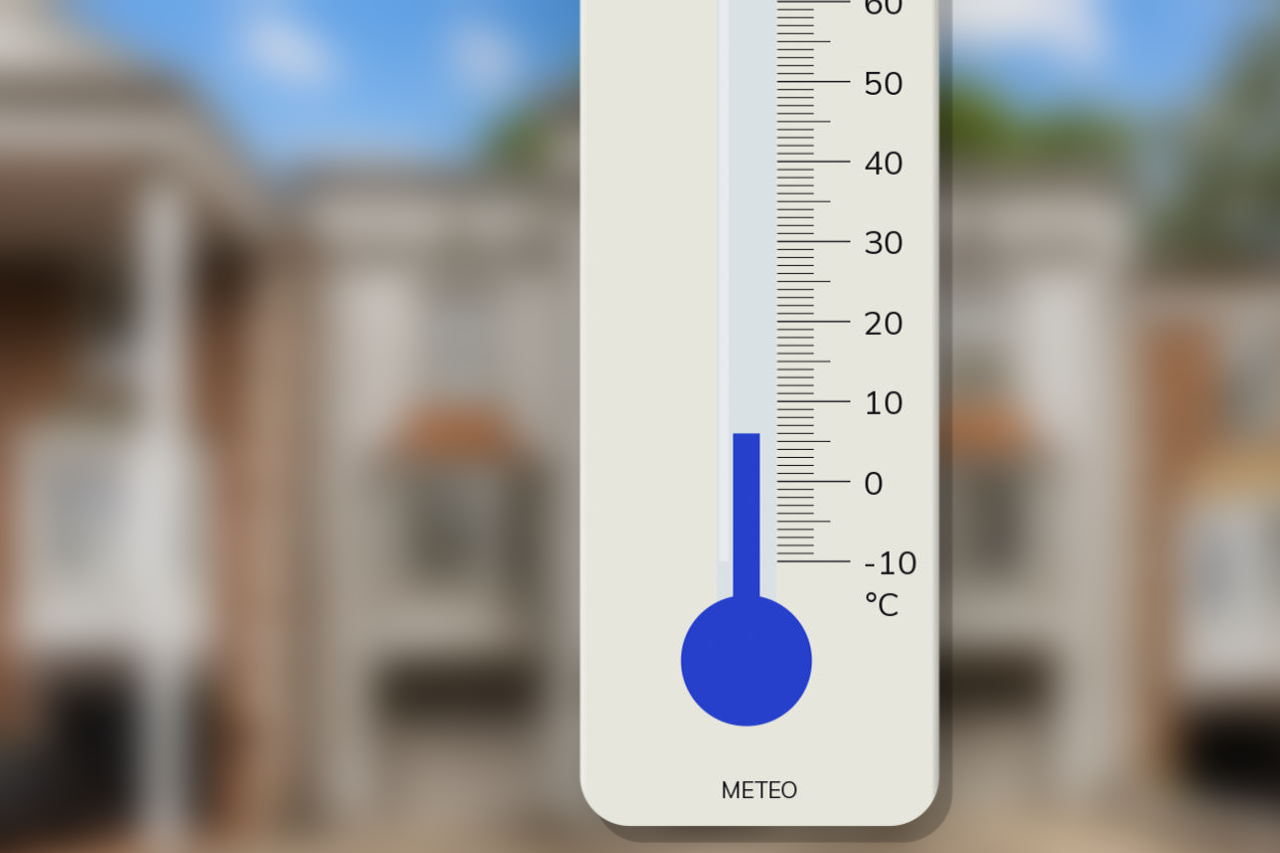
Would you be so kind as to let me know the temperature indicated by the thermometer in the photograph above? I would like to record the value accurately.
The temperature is 6 °C
